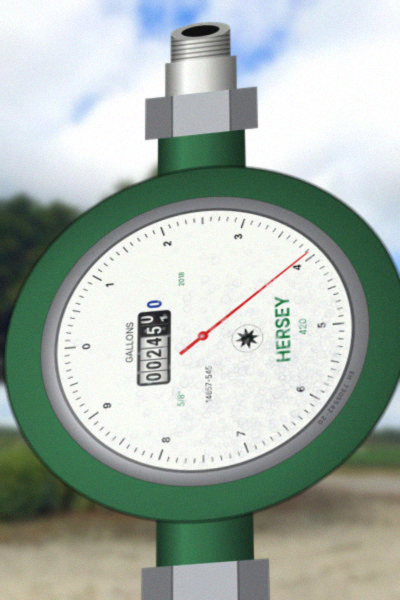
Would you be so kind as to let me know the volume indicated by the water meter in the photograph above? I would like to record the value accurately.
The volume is 24503.9 gal
